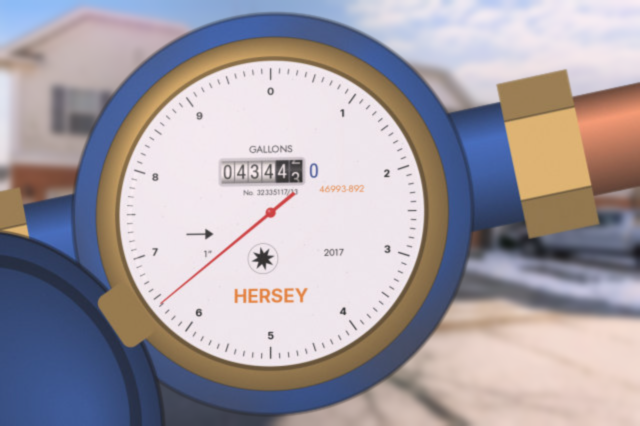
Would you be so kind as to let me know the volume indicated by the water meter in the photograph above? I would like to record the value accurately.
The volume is 434426.4 gal
